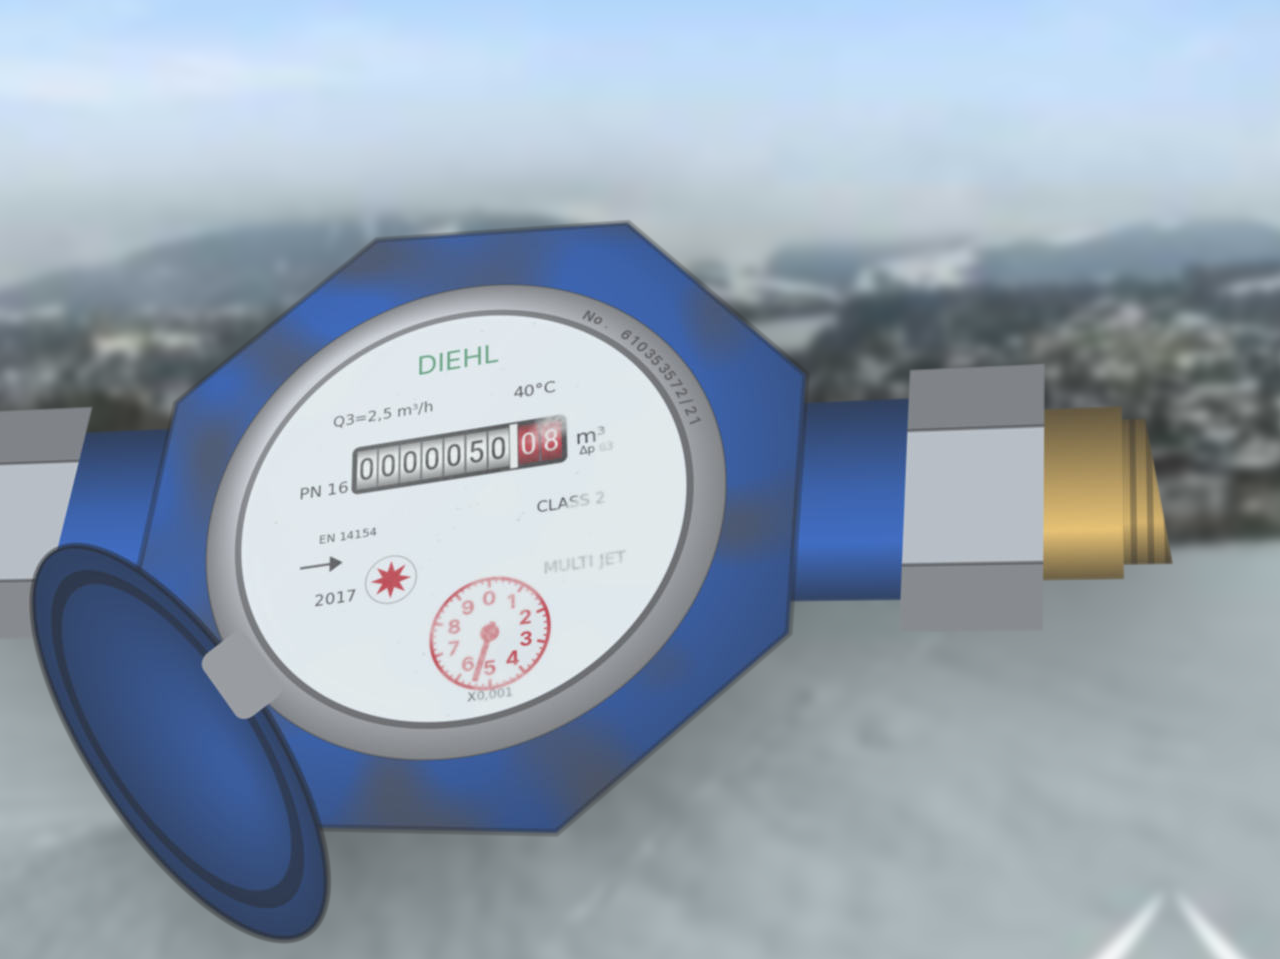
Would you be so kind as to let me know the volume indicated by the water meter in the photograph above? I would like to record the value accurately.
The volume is 50.085 m³
